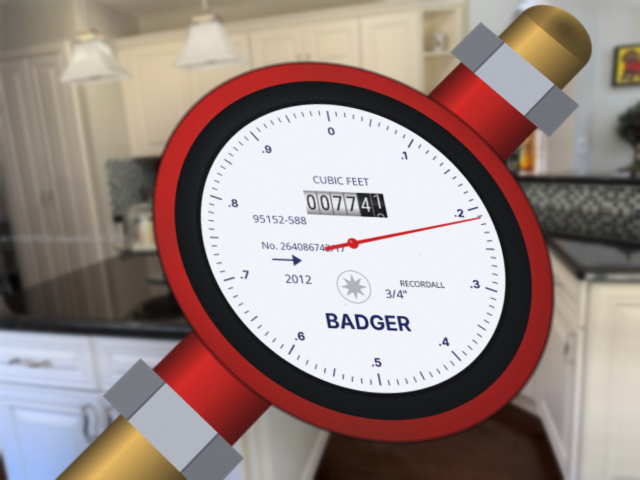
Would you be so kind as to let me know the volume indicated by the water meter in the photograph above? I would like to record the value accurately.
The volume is 7741.21 ft³
